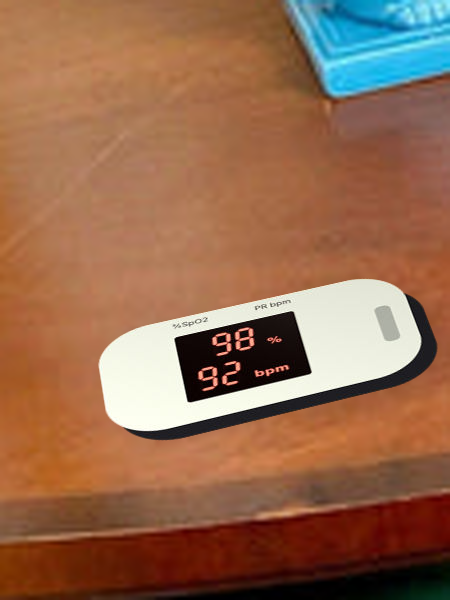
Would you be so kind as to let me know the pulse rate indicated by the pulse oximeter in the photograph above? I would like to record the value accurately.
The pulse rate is 92 bpm
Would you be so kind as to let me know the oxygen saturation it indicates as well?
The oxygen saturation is 98 %
